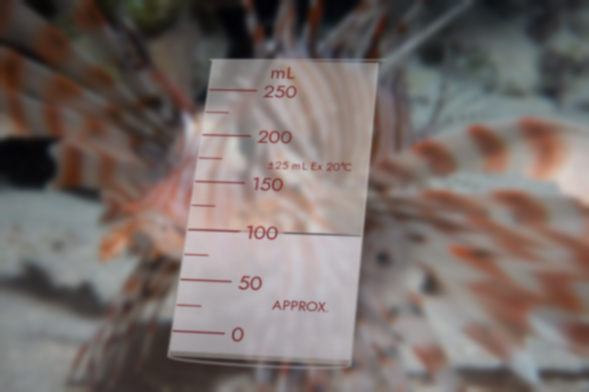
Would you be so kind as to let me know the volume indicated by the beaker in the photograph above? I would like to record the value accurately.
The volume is 100 mL
